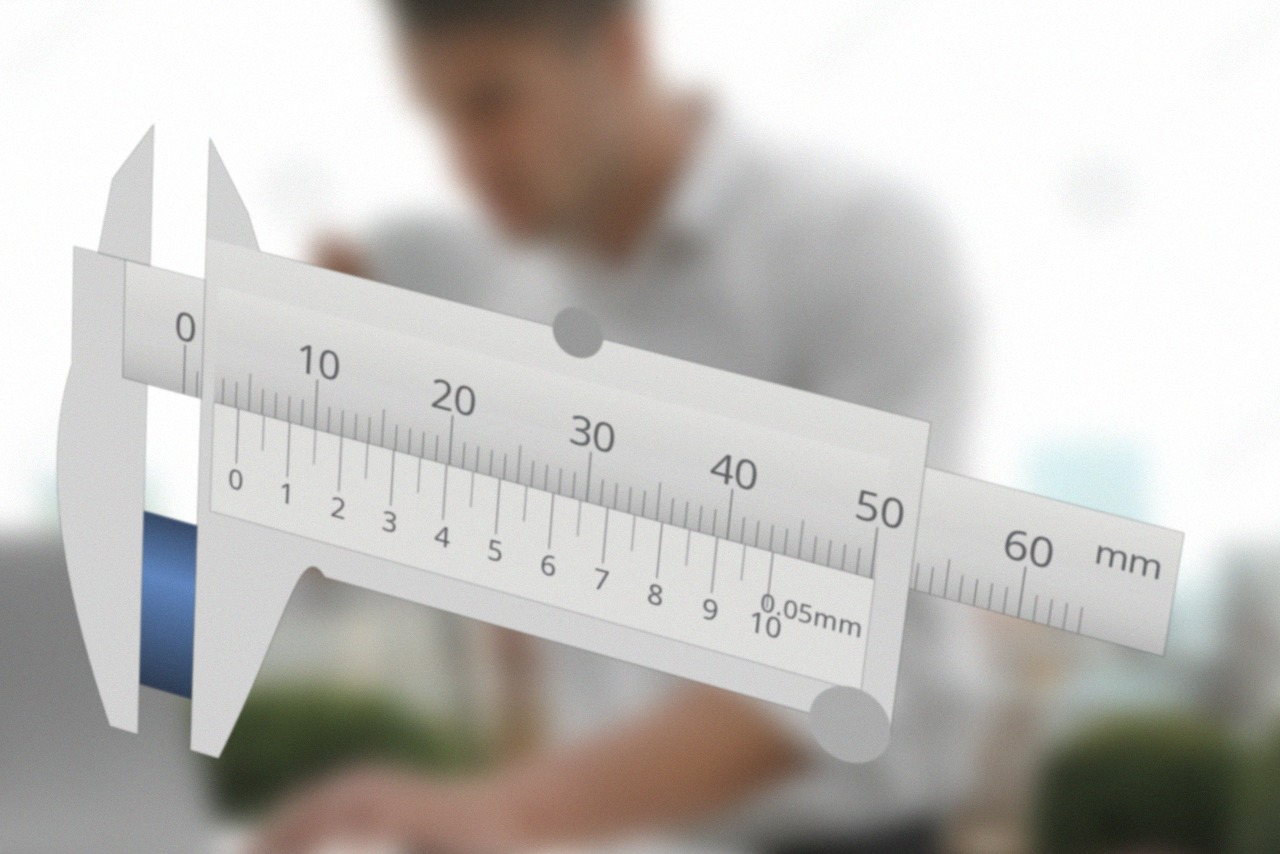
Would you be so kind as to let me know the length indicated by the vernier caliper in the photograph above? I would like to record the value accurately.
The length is 4.2 mm
